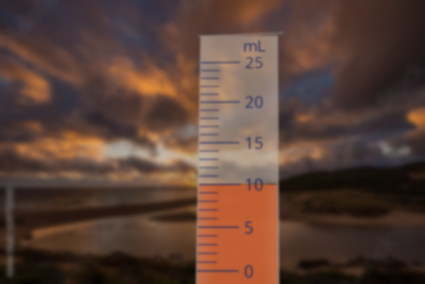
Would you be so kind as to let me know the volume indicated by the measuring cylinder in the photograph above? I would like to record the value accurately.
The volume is 10 mL
